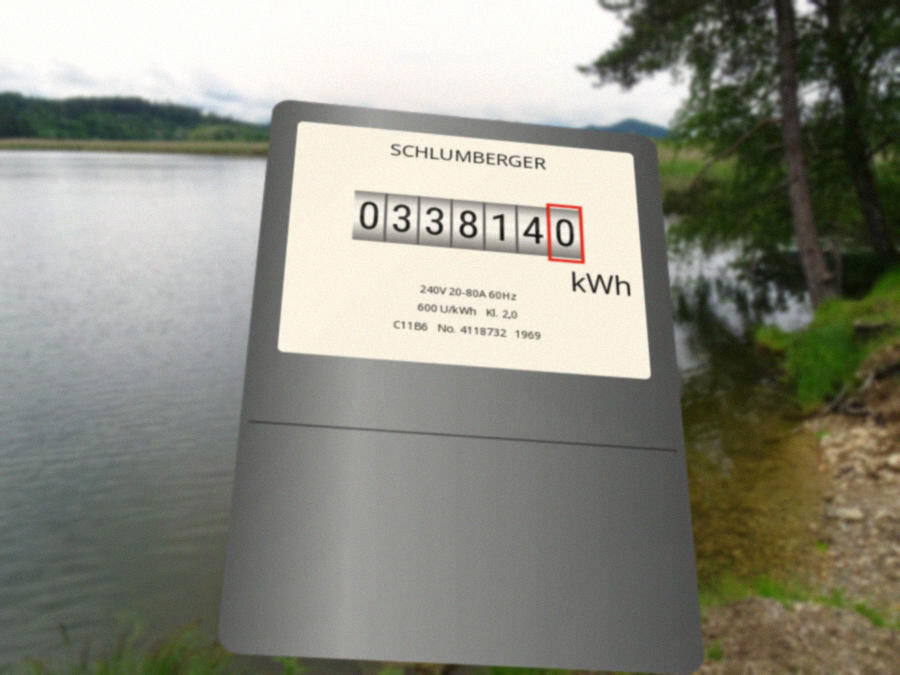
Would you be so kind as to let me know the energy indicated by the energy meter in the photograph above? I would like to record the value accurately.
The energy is 33814.0 kWh
